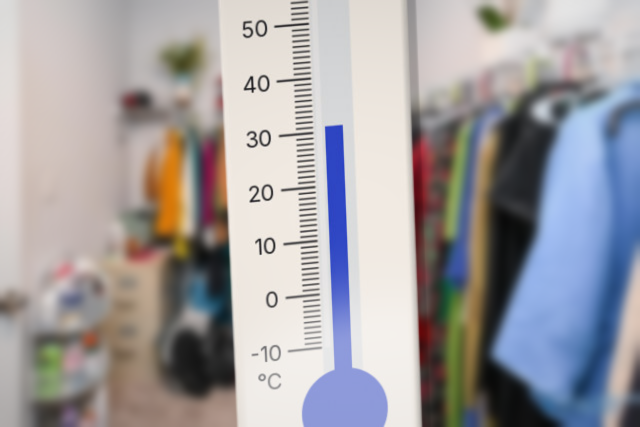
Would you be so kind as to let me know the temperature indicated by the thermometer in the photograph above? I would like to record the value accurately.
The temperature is 31 °C
